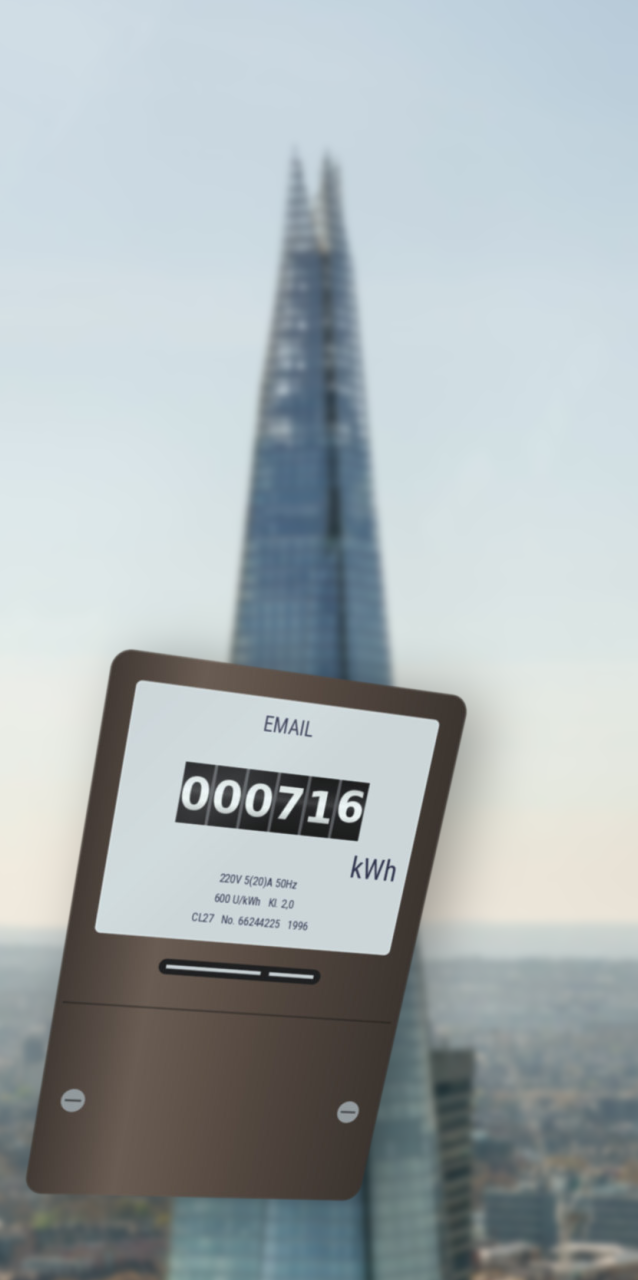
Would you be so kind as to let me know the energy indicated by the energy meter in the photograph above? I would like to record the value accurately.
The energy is 716 kWh
